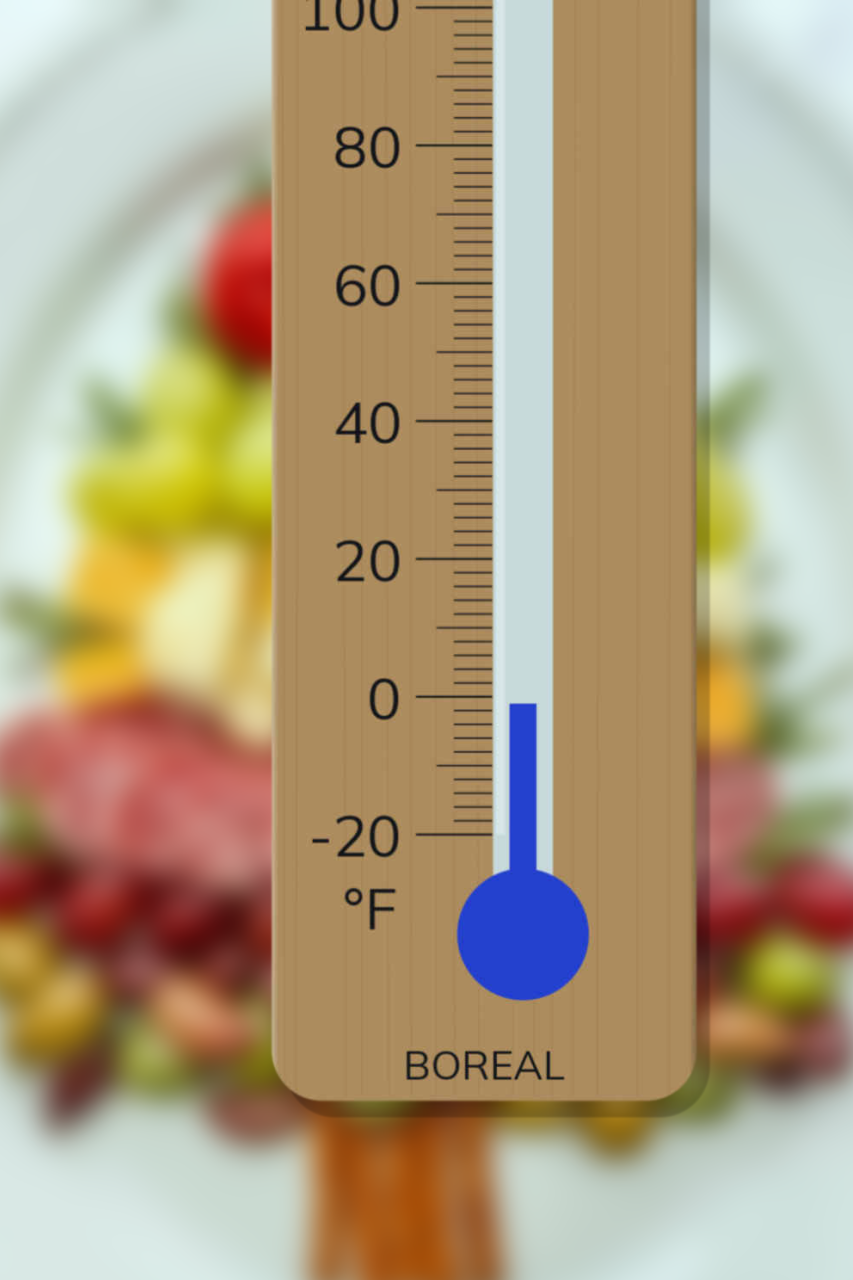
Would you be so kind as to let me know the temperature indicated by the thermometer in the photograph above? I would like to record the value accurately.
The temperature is -1 °F
